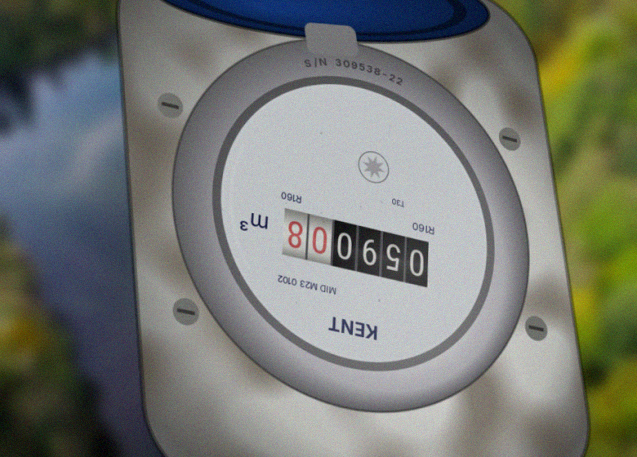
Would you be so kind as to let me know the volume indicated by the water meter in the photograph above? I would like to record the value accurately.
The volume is 590.08 m³
